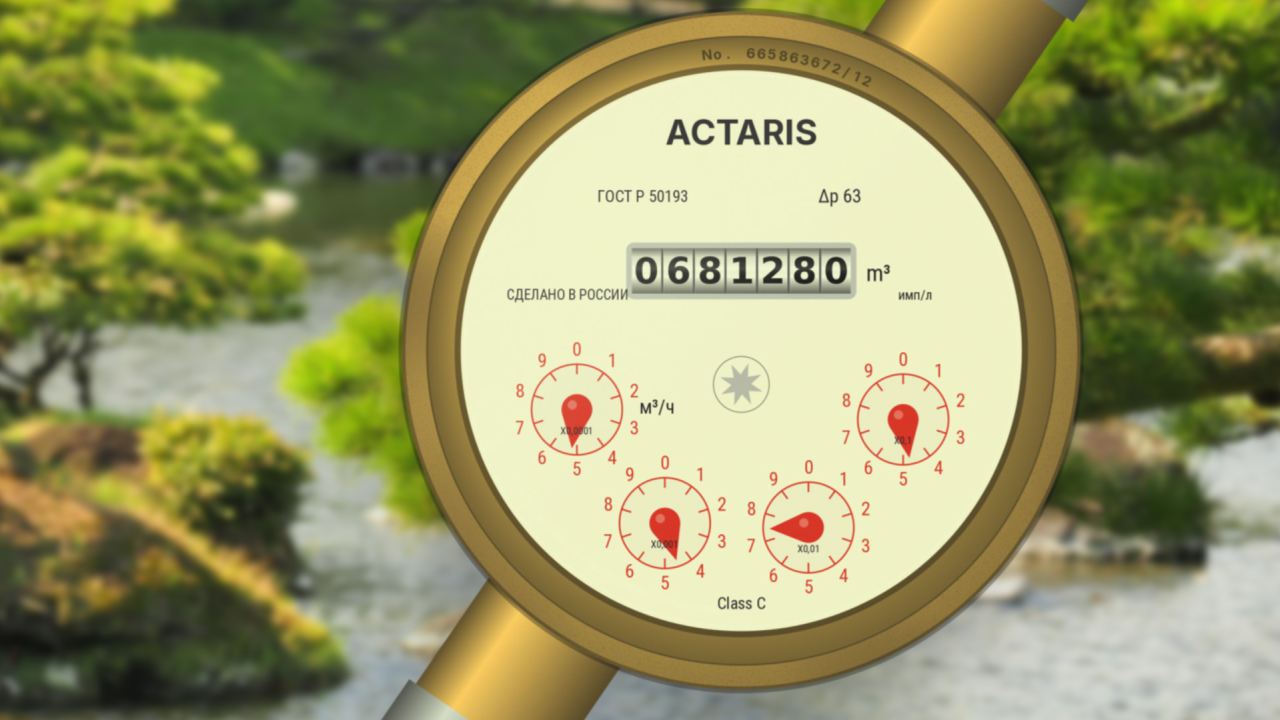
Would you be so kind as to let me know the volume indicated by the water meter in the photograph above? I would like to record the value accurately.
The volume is 681280.4745 m³
